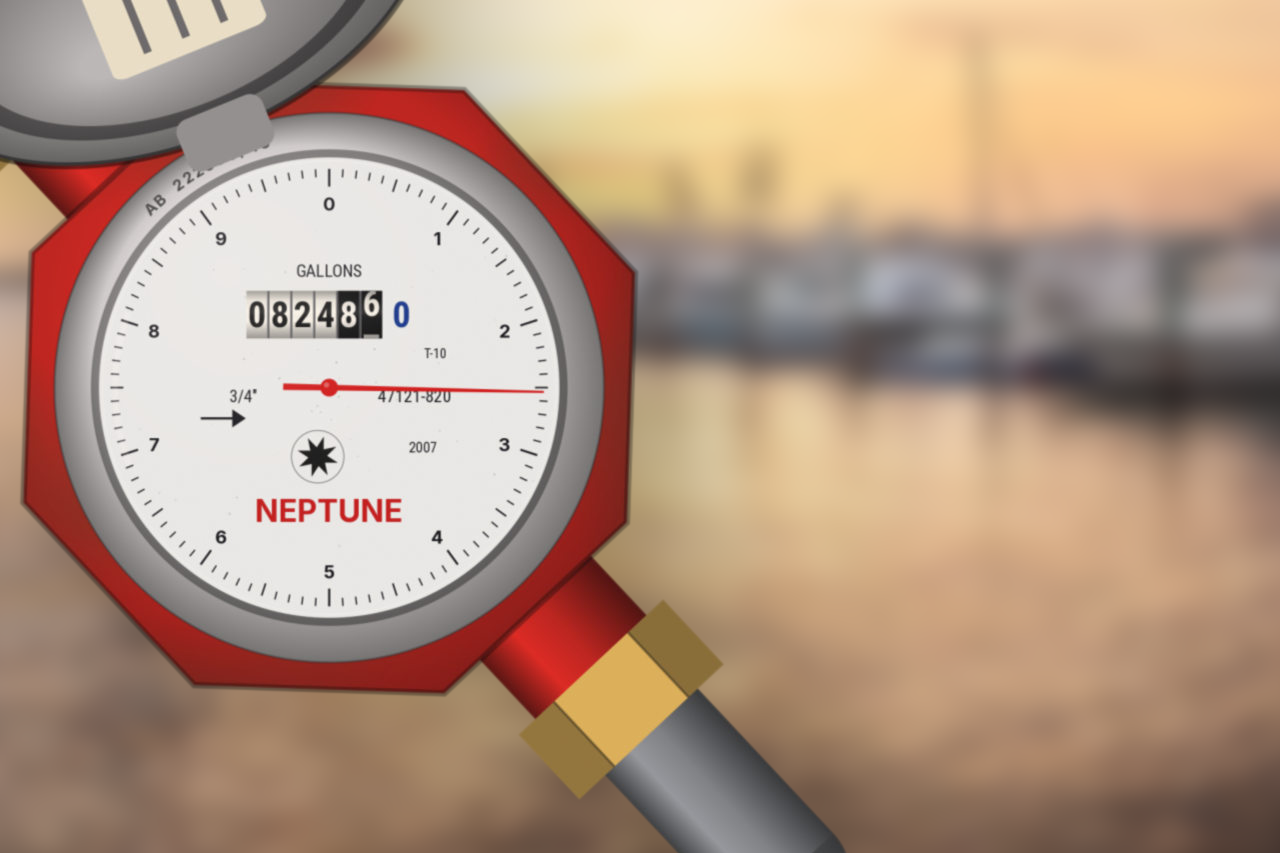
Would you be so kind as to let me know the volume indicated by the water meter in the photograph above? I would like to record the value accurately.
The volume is 824862.5 gal
